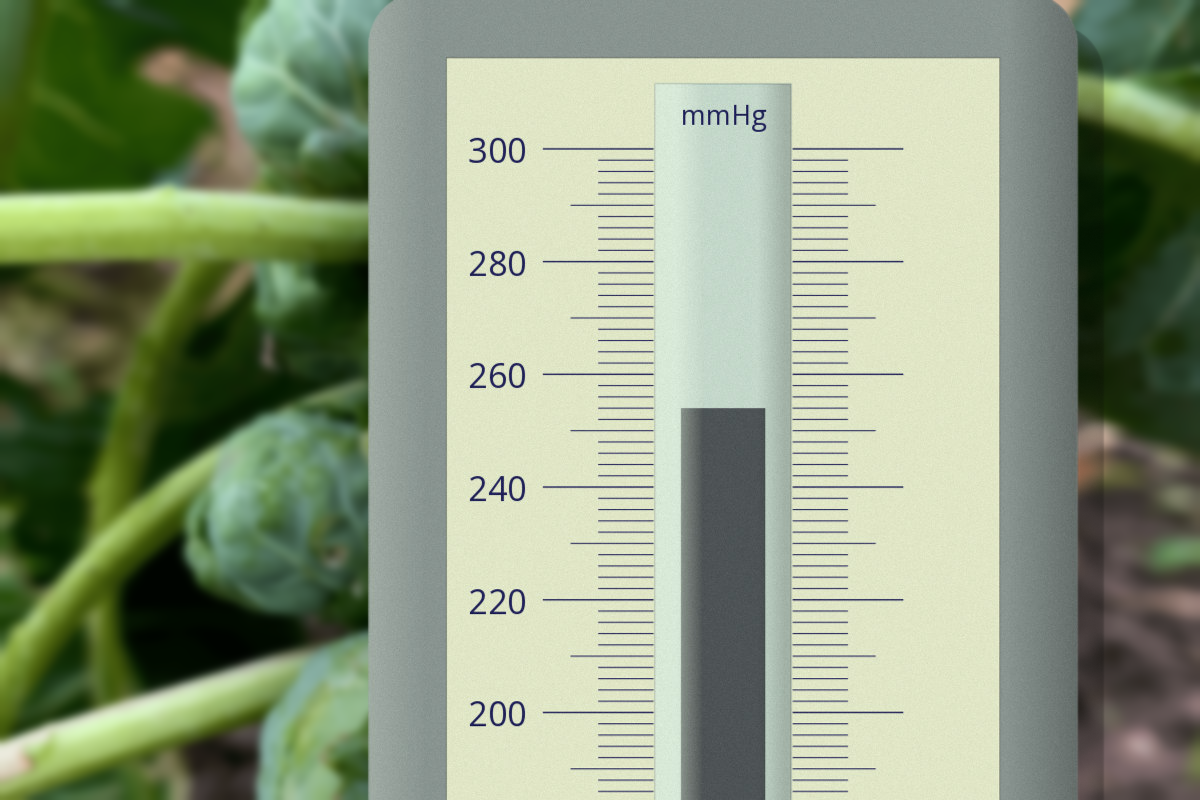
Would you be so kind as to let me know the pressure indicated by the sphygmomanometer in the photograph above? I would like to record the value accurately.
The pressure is 254 mmHg
